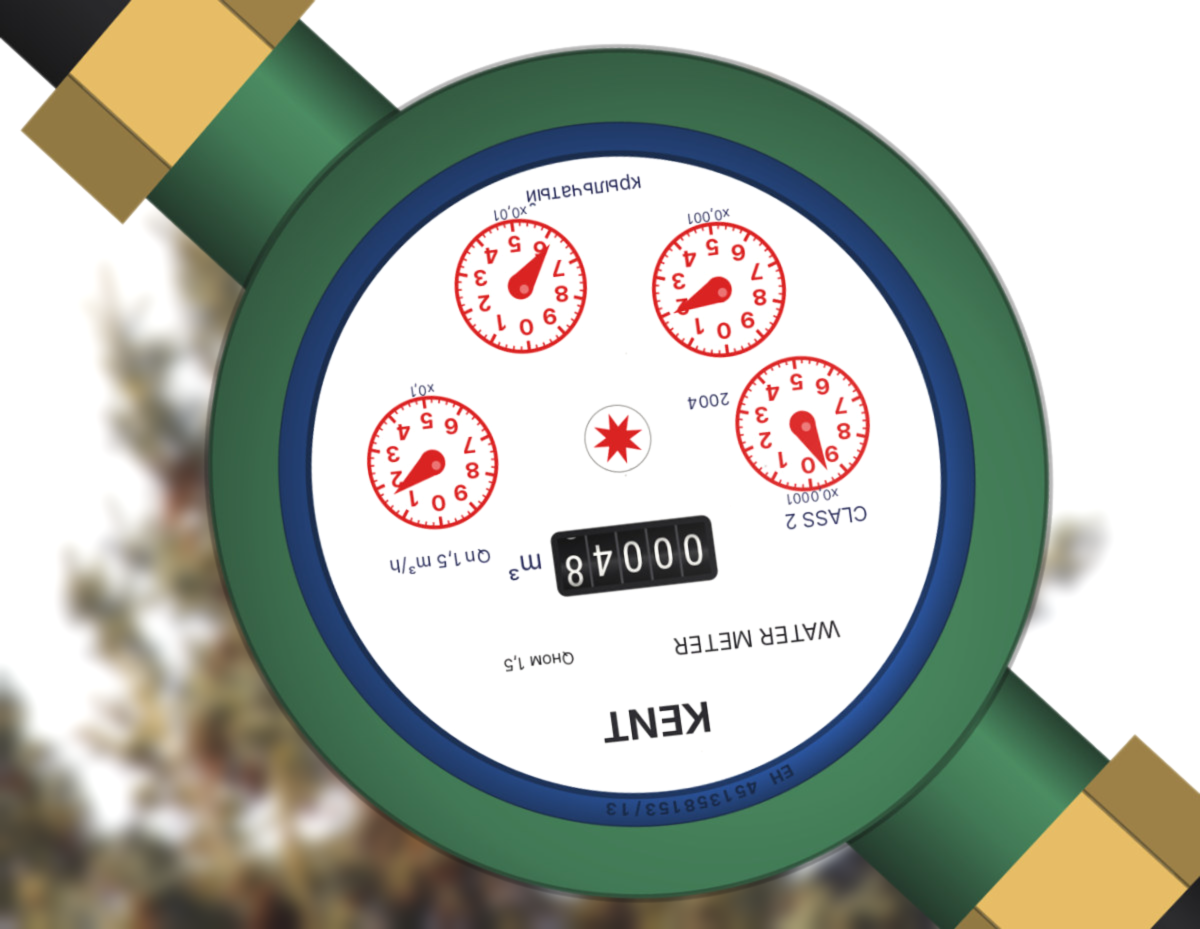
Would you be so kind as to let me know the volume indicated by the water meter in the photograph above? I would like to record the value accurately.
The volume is 48.1619 m³
